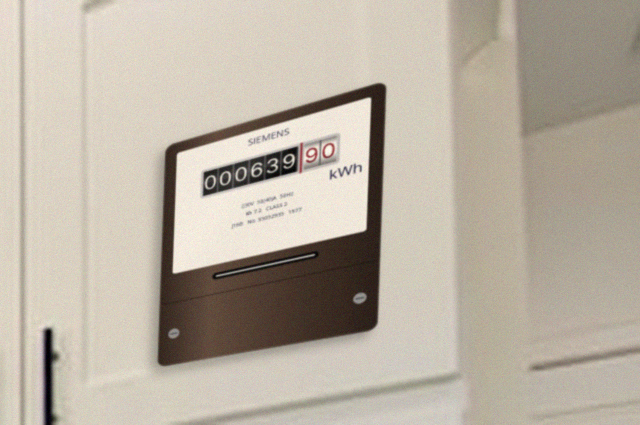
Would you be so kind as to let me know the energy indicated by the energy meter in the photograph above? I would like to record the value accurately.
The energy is 639.90 kWh
